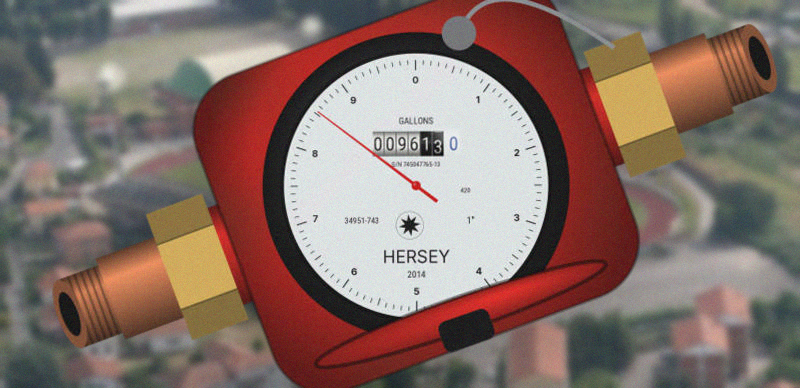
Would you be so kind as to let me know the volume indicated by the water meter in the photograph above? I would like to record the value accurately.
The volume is 96128.5 gal
